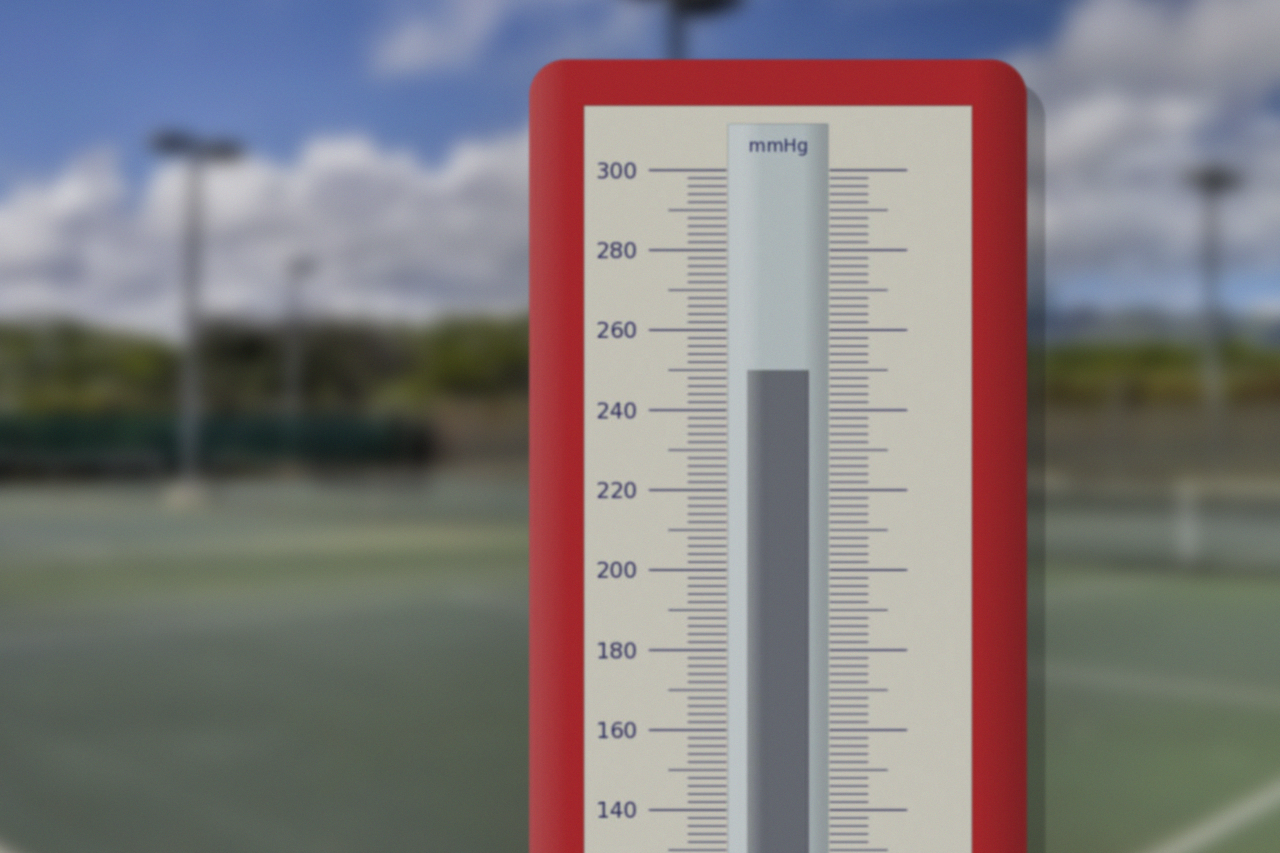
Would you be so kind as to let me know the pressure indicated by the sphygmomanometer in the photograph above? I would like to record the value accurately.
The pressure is 250 mmHg
